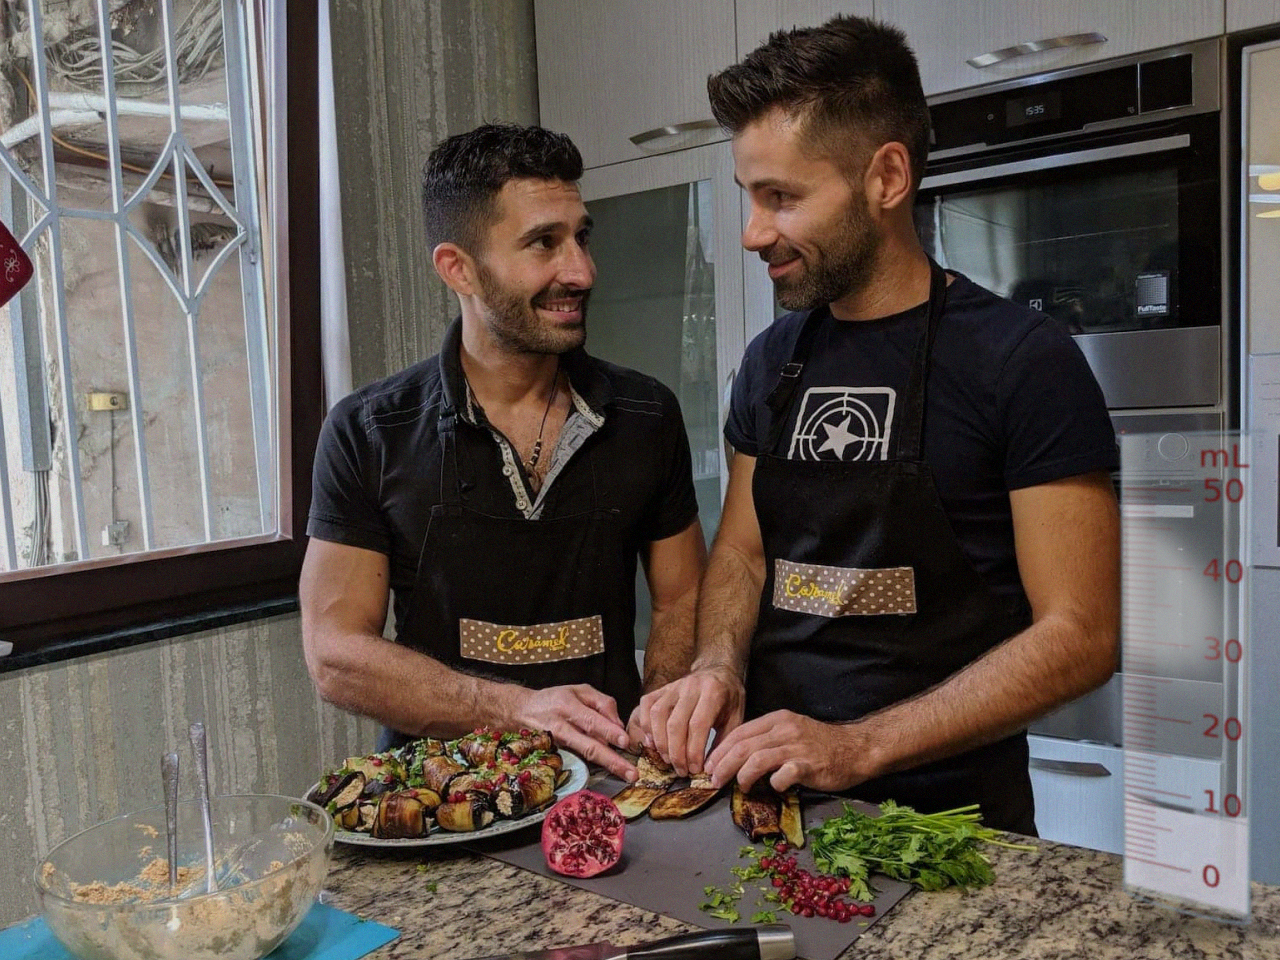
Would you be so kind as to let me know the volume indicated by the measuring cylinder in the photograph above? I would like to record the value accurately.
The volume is 8 mL
